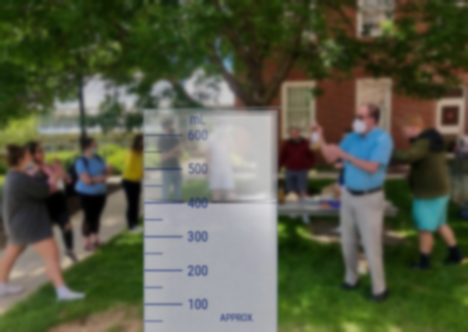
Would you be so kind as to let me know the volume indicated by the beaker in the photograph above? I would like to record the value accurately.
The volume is 400 mL
